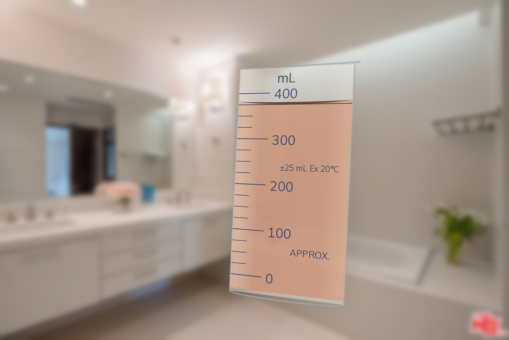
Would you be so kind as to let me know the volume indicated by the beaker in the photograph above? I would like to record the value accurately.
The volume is 375 mL
